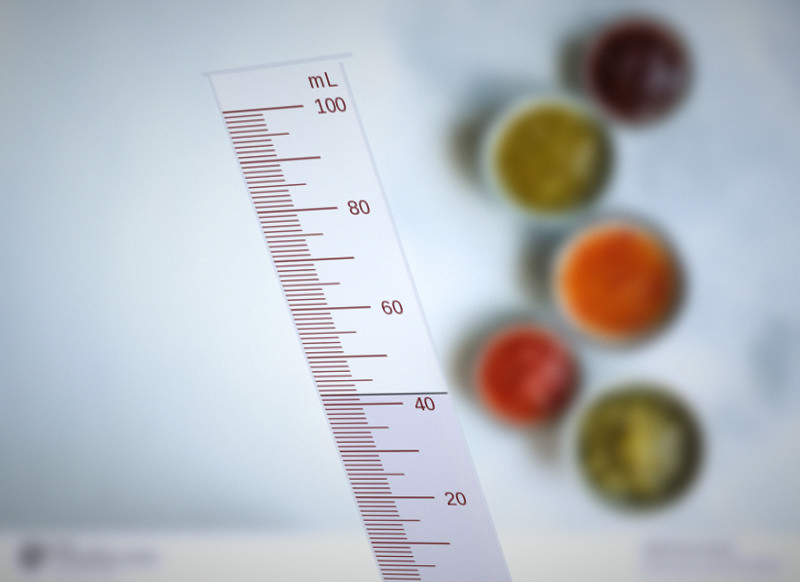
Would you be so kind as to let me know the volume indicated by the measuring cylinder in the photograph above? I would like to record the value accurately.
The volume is 42 mL
